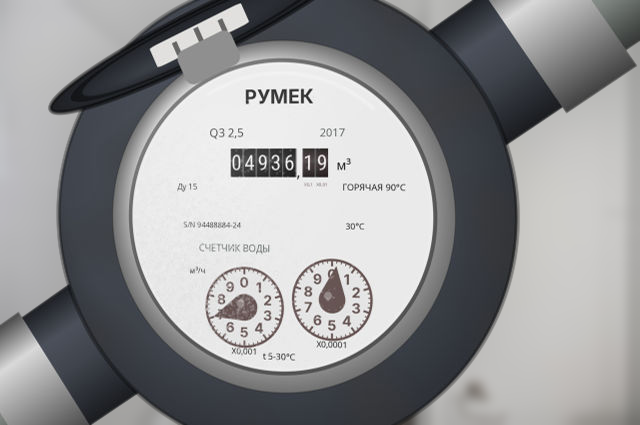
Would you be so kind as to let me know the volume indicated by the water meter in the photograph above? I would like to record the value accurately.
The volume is 4936.1970 m³
